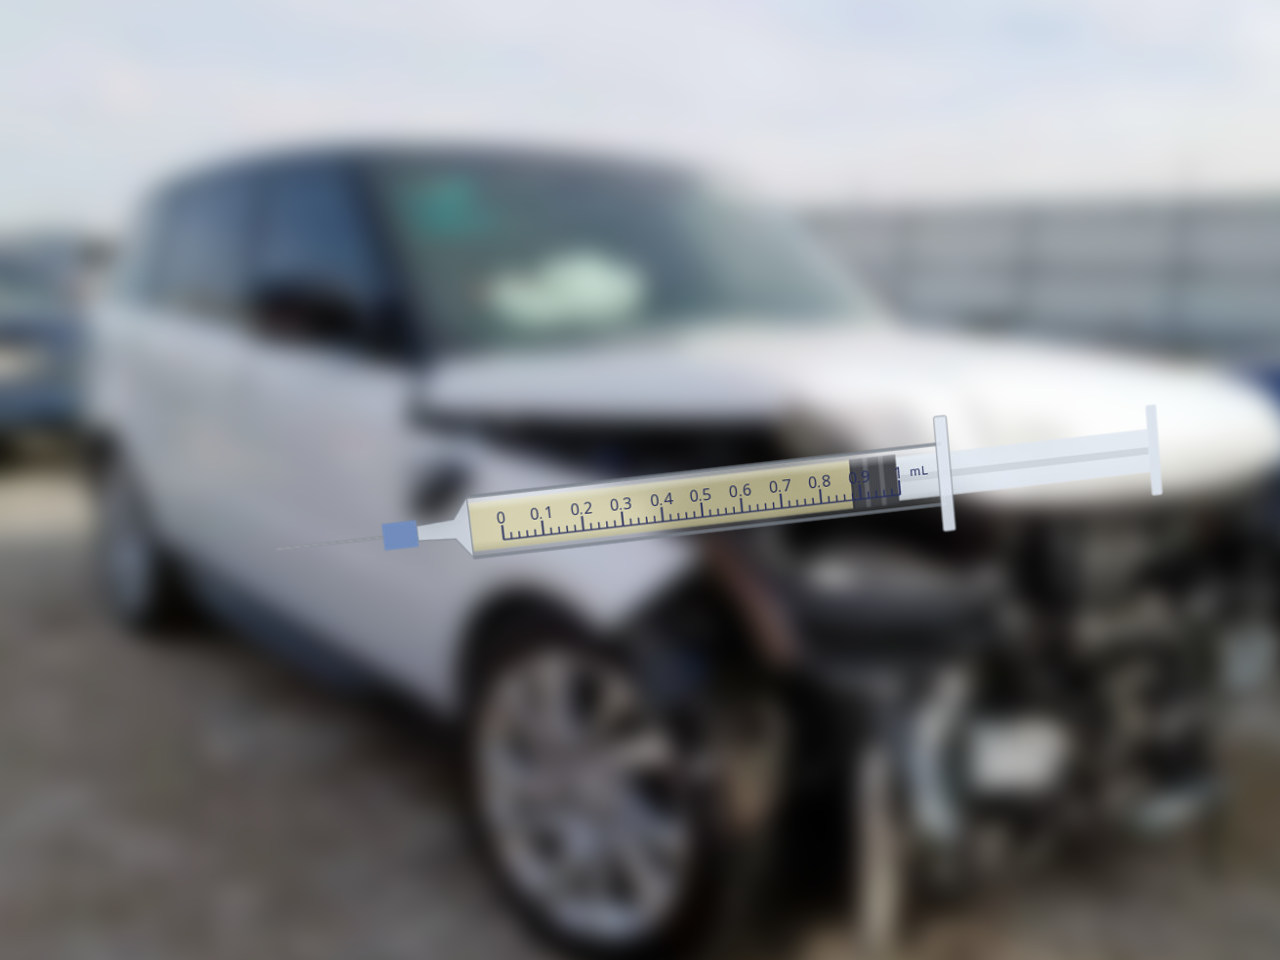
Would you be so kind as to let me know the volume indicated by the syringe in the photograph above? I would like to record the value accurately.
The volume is 0.88 mL
